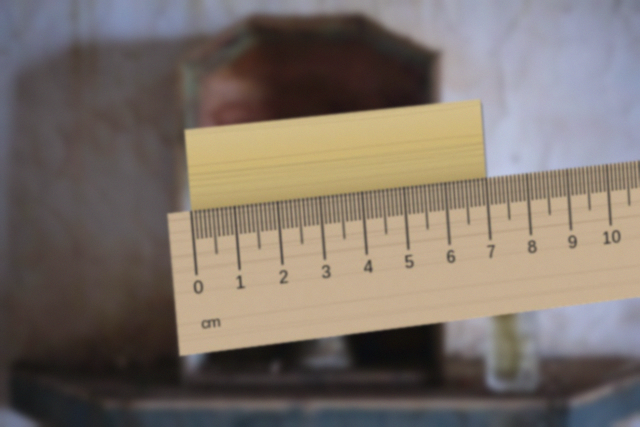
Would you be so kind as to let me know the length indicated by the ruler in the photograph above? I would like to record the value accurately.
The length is 7 cm
